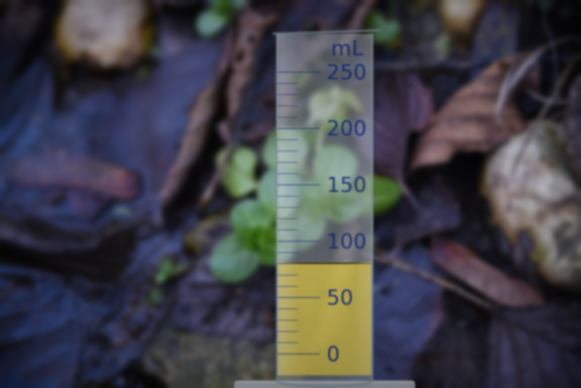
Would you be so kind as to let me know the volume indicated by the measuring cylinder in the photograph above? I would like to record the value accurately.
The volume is 80 mL
